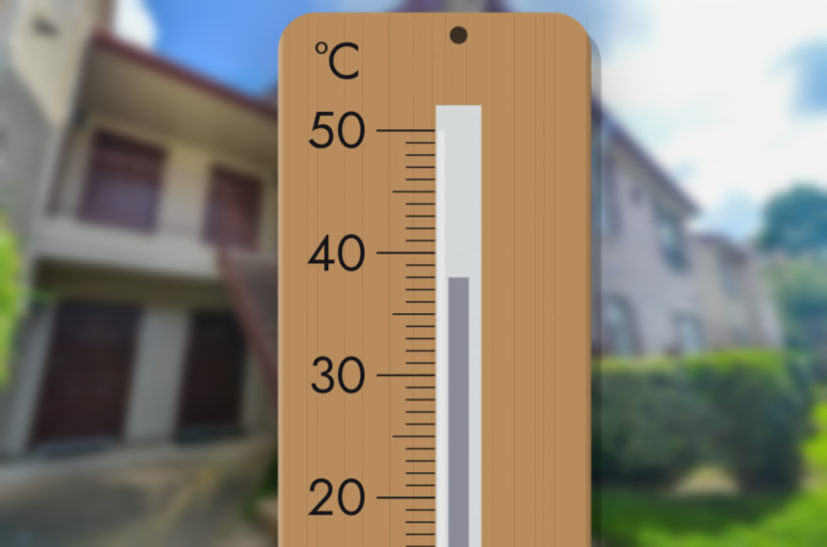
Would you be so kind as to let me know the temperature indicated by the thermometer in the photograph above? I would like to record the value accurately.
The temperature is 38 °C
